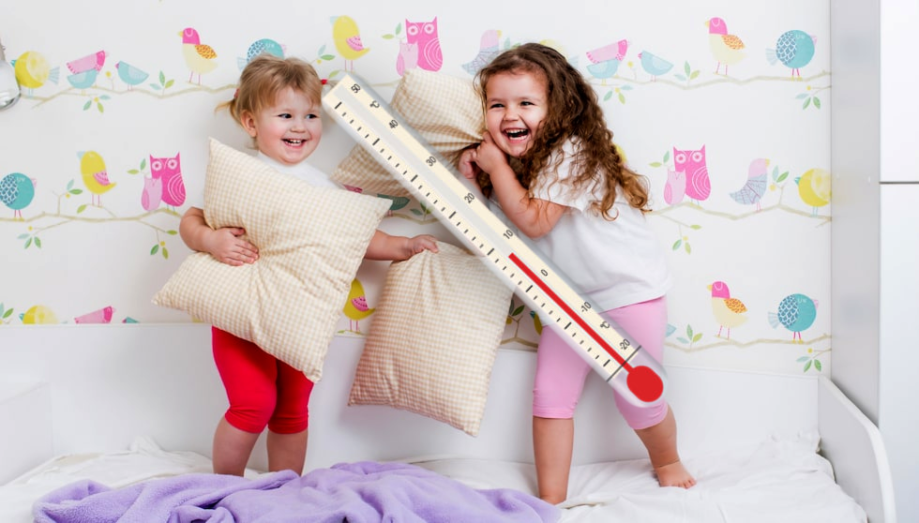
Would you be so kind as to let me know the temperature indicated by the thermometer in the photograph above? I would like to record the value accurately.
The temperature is 7 °C
